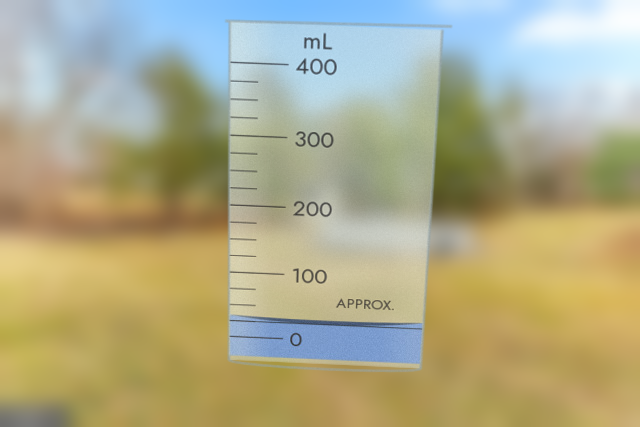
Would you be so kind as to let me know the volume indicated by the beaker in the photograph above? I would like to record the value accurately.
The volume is 25 mL
